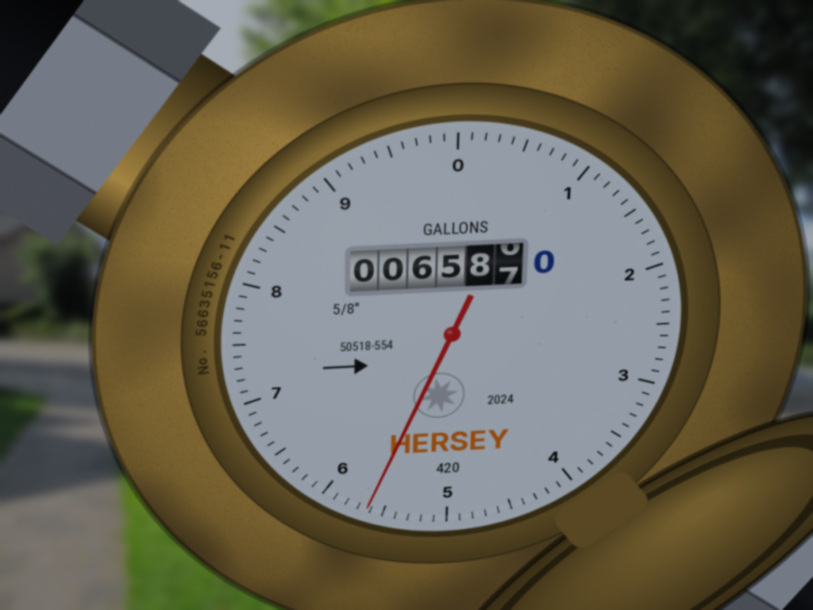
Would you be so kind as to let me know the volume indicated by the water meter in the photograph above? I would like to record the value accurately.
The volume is 65865.6 gal
